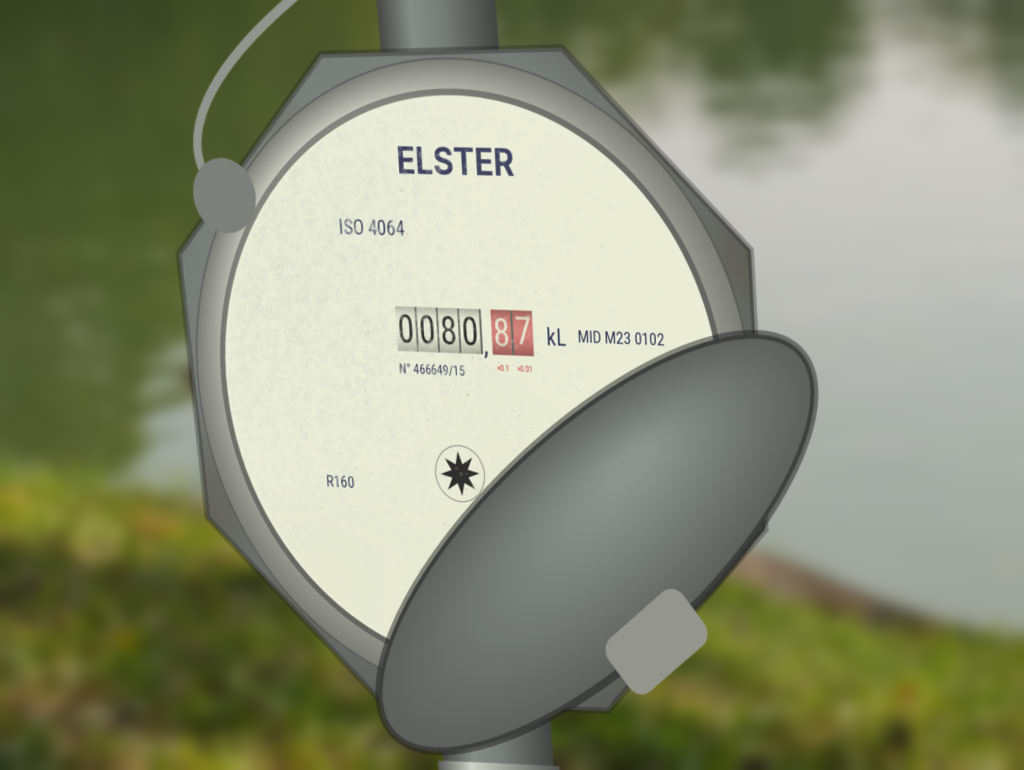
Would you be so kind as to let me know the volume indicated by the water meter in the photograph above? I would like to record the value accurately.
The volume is 80.87 kL
